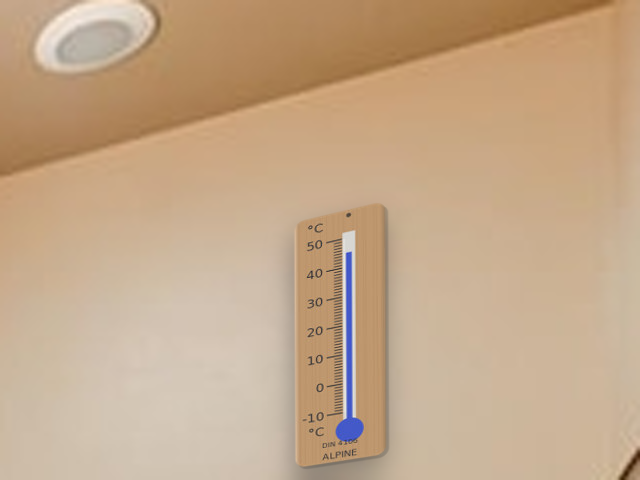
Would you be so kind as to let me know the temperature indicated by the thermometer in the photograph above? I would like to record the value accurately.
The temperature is 45 °C
